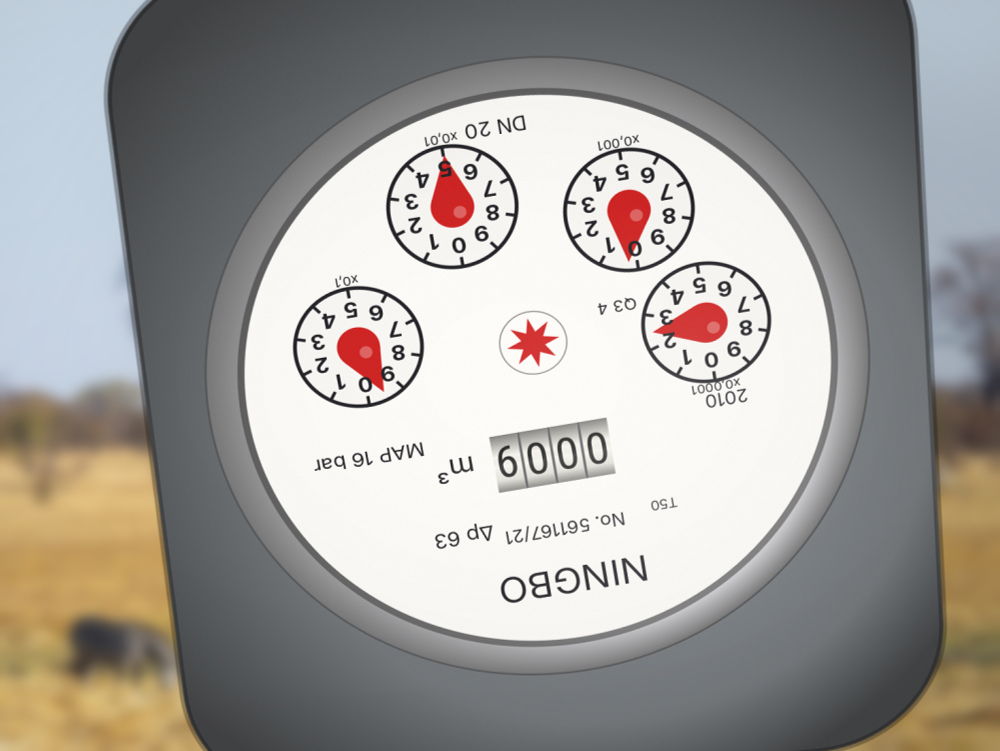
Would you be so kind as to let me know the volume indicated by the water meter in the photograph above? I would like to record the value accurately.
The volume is 8.9502 m³
